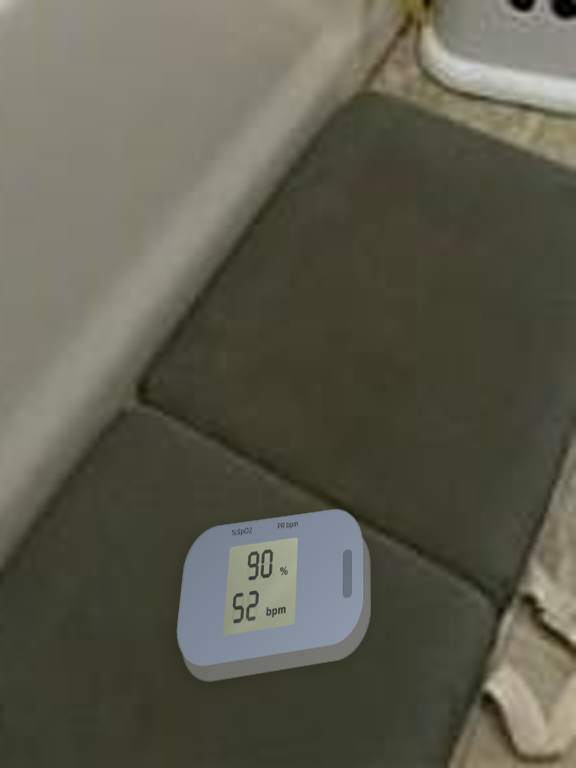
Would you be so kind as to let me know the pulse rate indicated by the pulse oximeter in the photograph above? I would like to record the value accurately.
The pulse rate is 52 bpm
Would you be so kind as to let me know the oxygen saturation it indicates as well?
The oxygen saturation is 90 %
